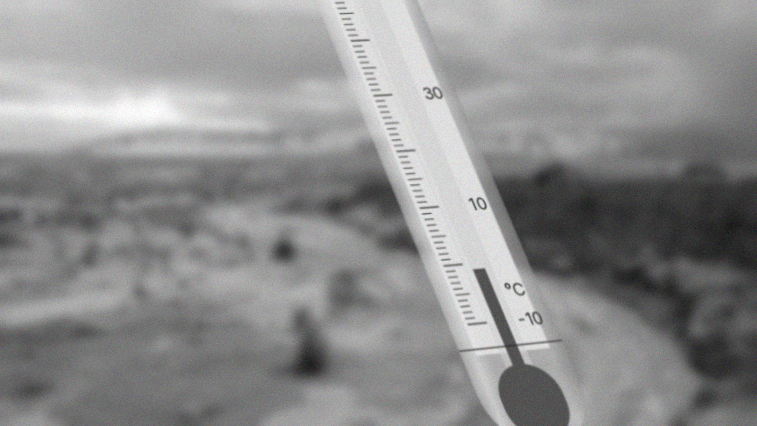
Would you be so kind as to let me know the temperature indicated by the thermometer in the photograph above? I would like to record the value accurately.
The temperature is -1 °C
